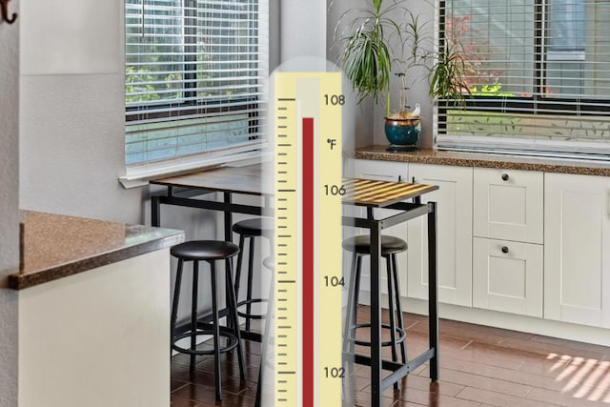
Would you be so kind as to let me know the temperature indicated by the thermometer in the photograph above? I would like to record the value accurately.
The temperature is 107.6 °F
